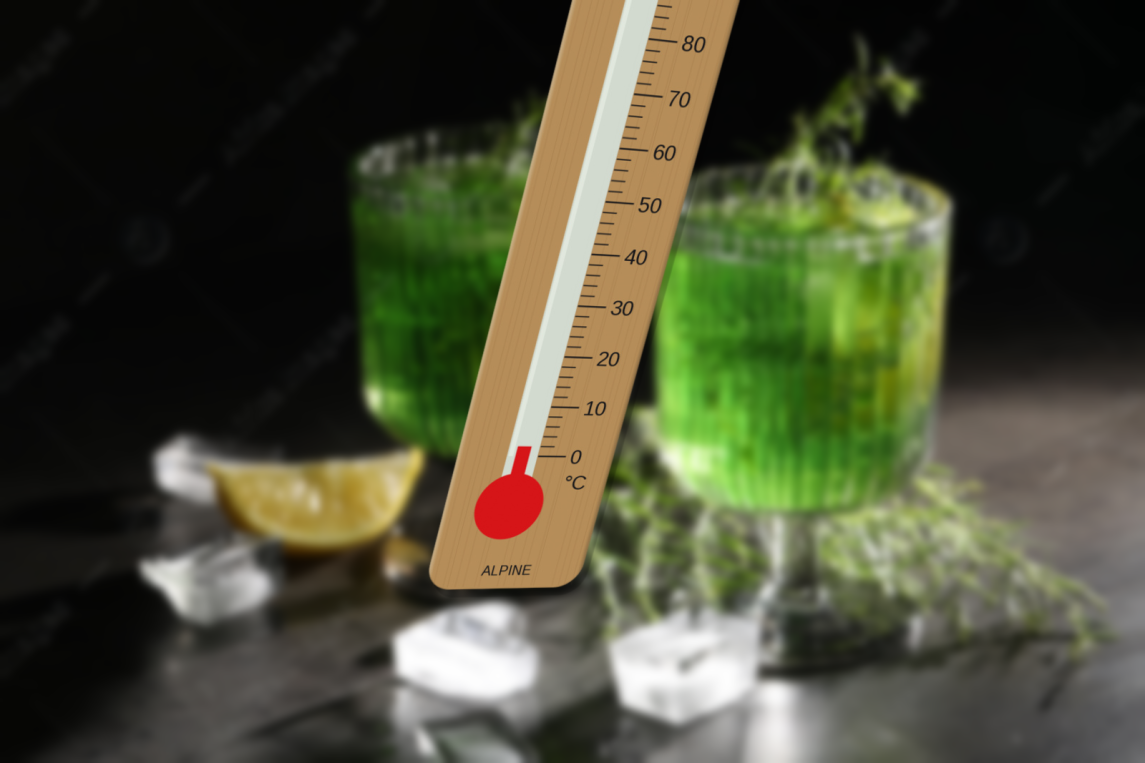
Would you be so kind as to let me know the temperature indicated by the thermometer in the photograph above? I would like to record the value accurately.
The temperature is 2 °C
